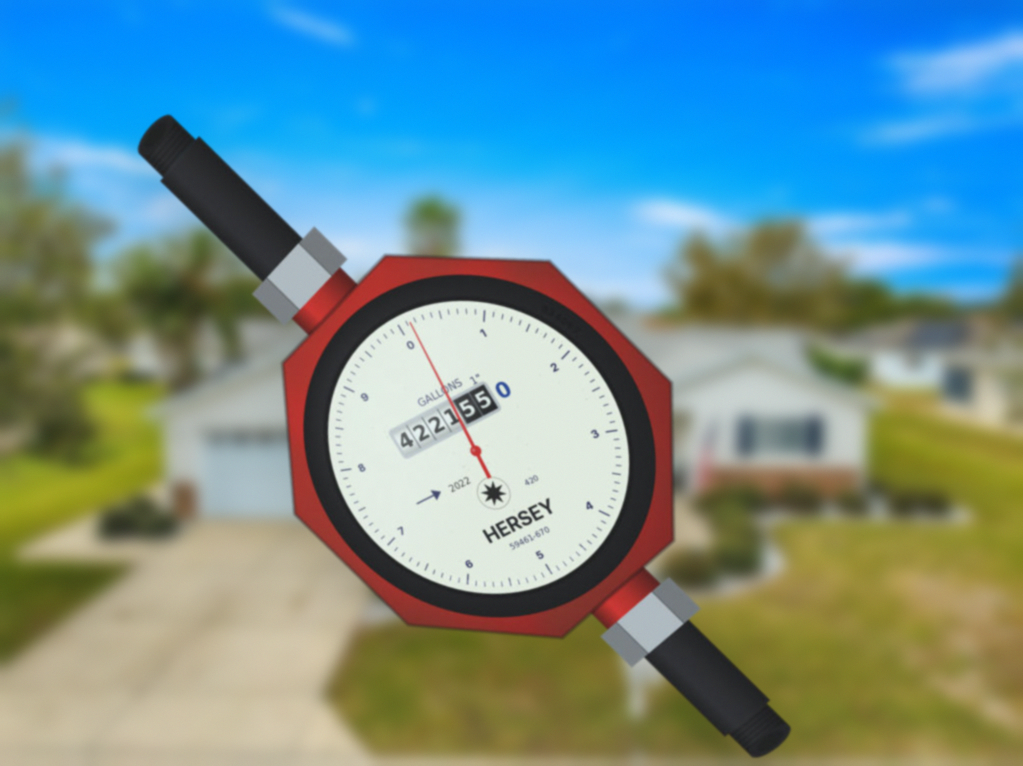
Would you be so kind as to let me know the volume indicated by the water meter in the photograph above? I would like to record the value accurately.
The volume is 4221550.1 gal
